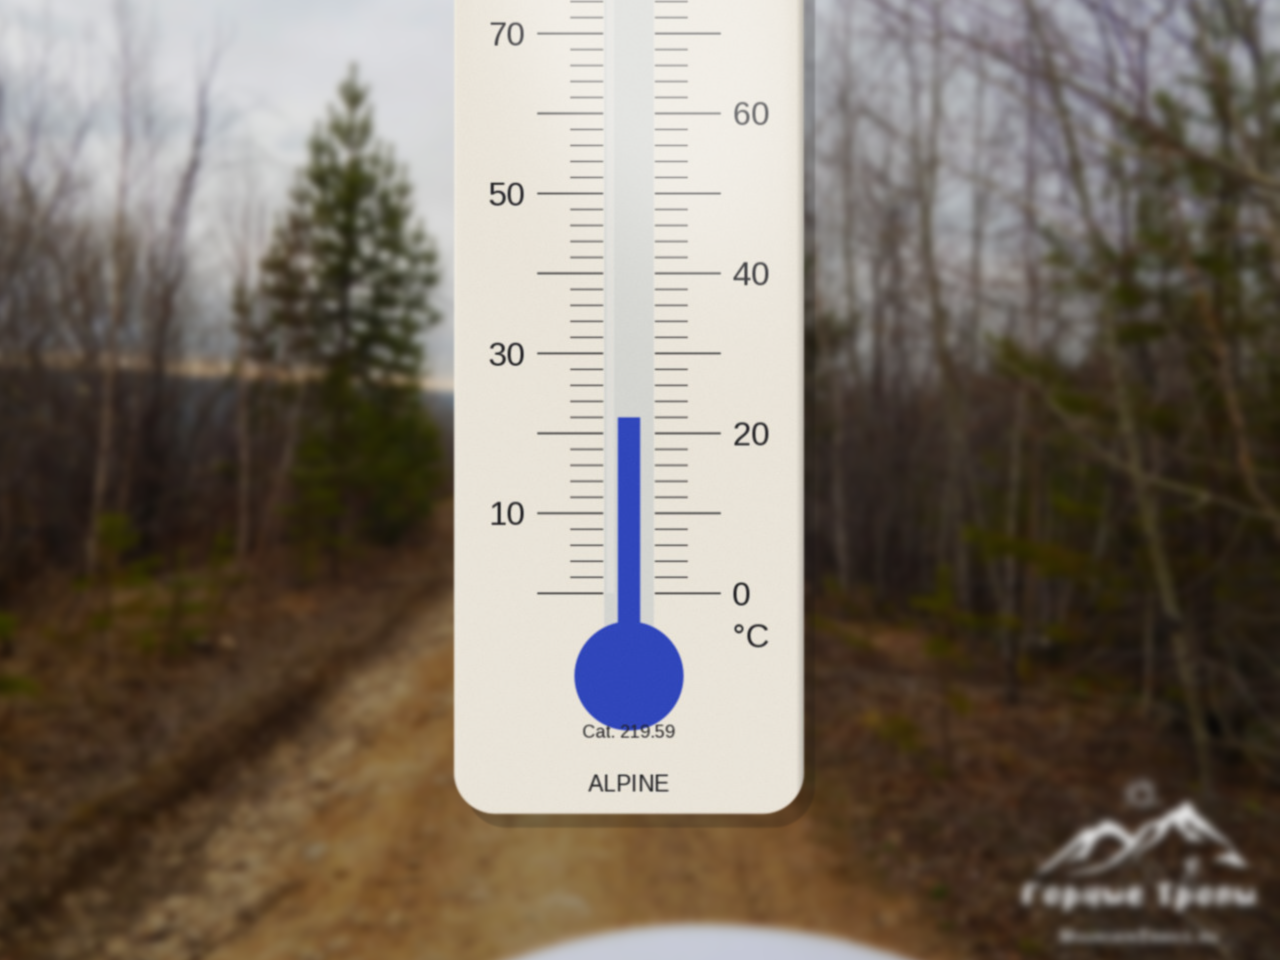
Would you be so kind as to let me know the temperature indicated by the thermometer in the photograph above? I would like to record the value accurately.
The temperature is 22 °C
